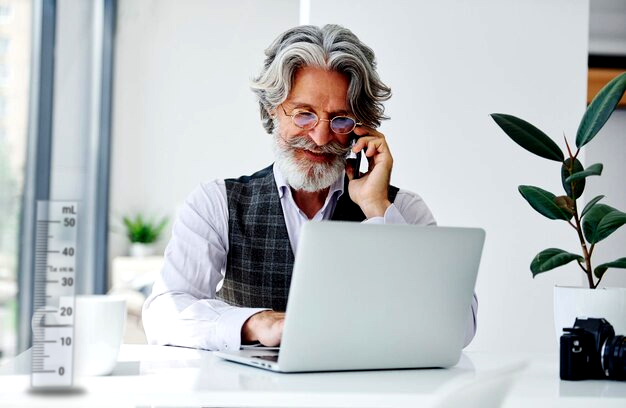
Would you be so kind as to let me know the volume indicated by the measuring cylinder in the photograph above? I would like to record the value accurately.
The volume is 15 mL
